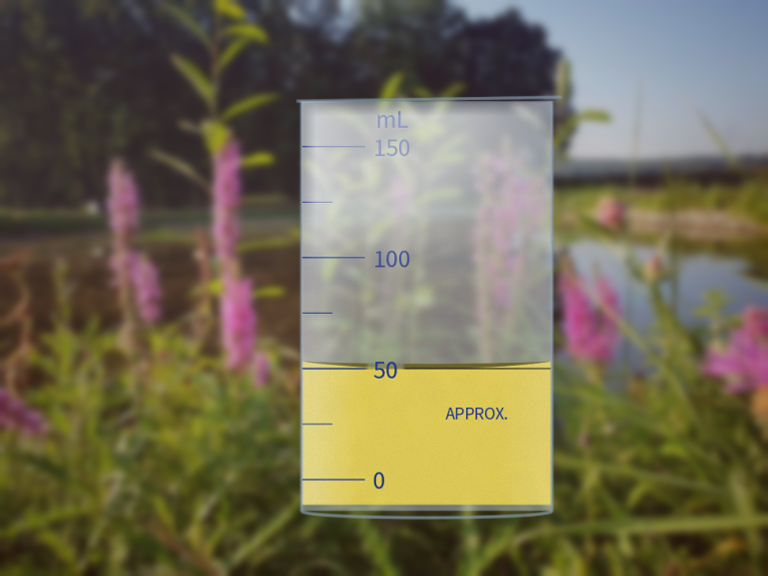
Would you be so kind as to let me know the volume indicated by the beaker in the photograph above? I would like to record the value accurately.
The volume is 50 mL
